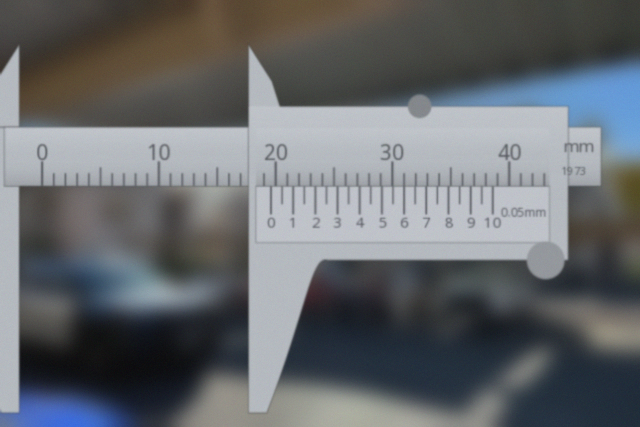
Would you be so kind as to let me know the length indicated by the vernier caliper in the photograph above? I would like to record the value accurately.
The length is 19.6 mm
